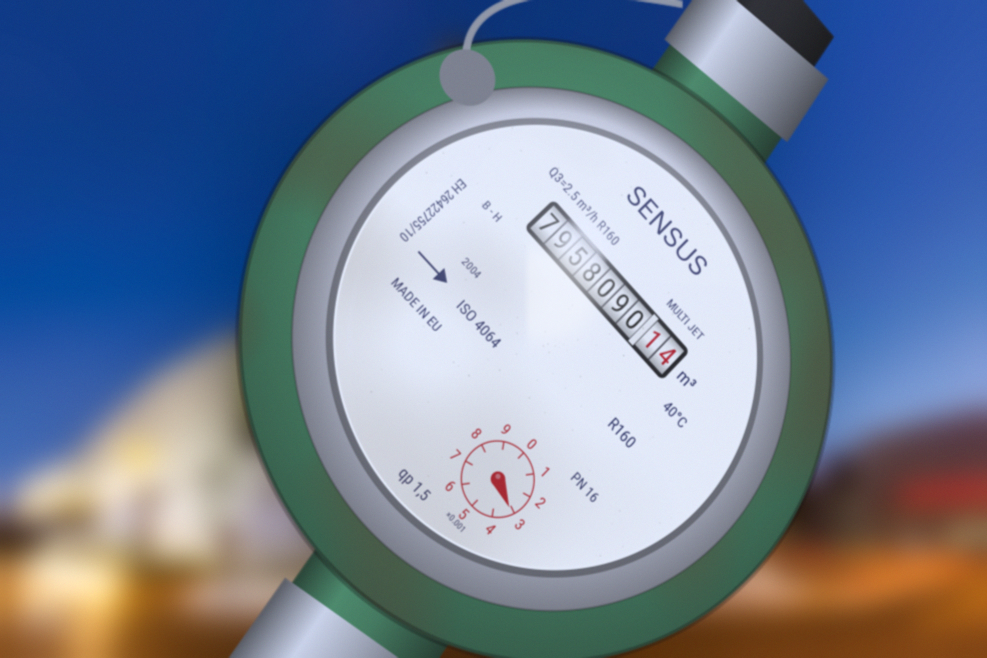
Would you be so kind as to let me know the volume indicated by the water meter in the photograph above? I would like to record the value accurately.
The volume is 7958090.143 m³
